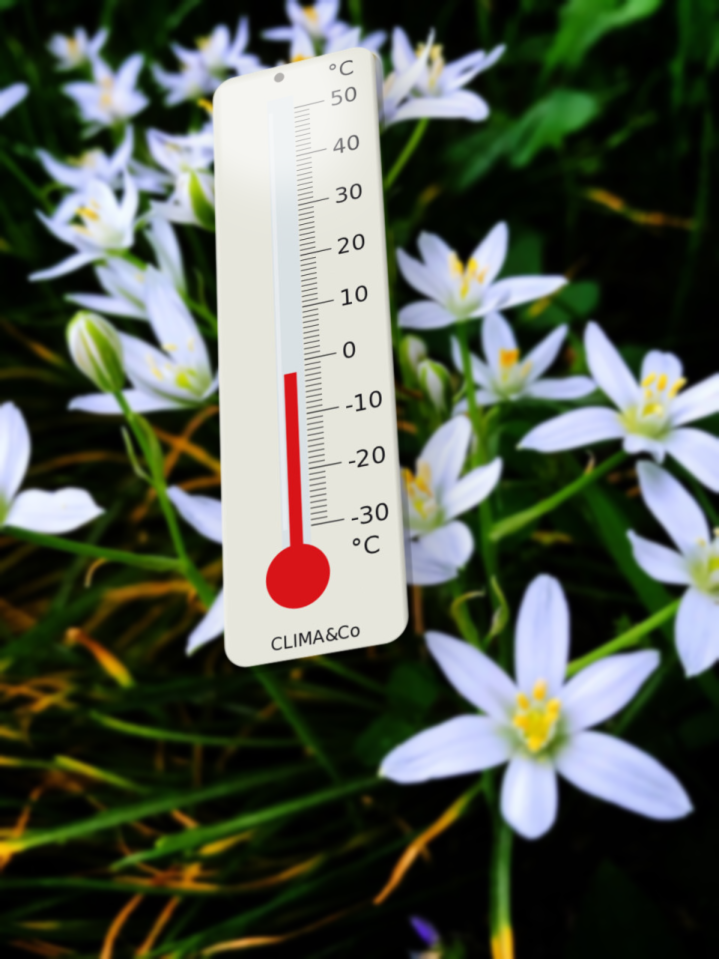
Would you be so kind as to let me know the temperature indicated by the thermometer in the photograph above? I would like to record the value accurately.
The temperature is -2 °C
